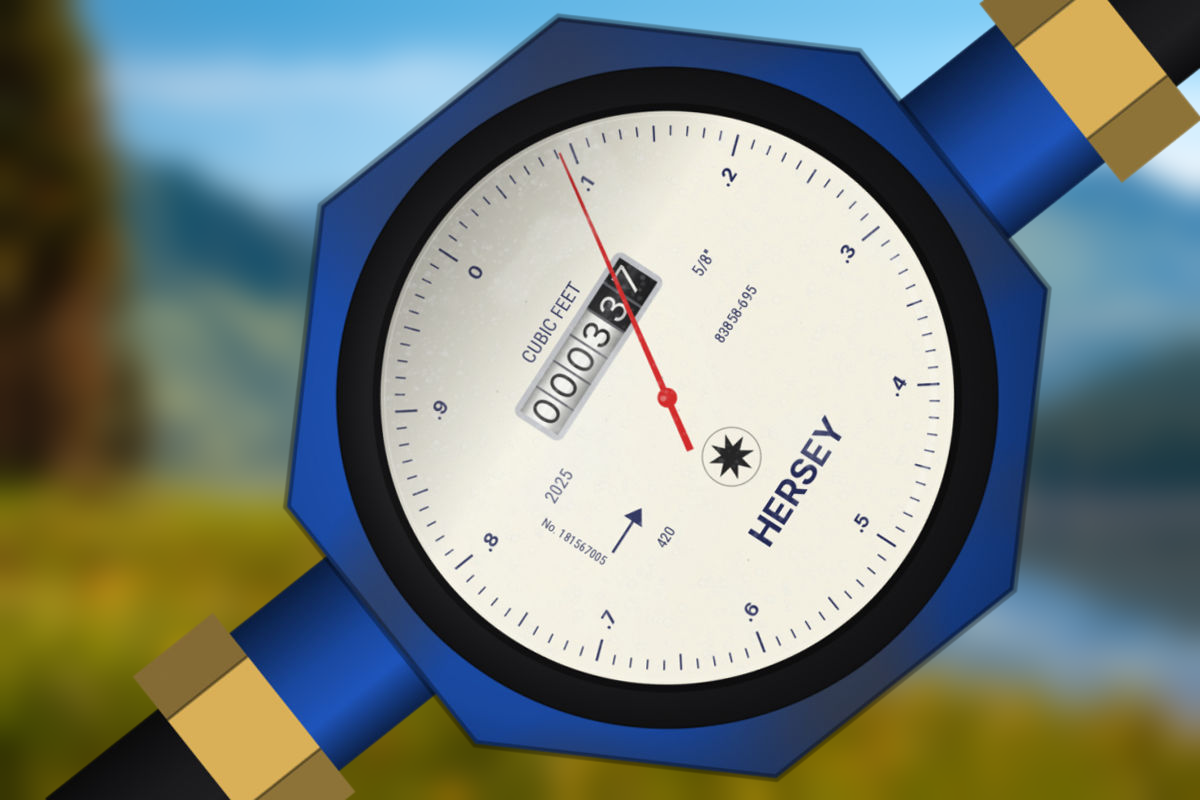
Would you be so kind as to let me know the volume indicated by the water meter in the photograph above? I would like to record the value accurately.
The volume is 337.09 ft³
